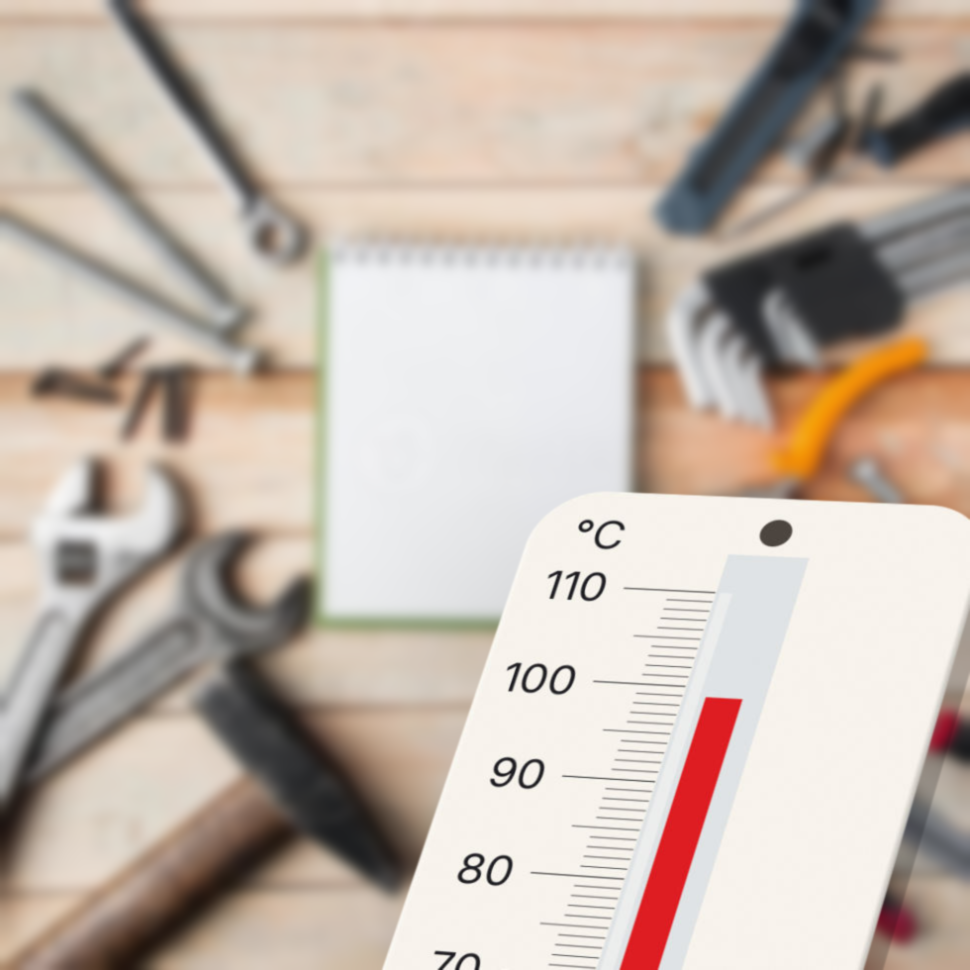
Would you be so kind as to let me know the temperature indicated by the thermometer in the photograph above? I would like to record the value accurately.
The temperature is 99 °C
